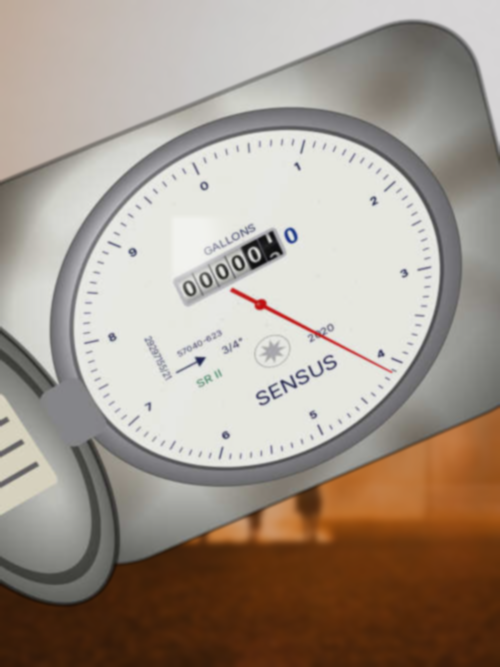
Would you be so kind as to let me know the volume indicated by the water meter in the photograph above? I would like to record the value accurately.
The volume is 14.1 gal
